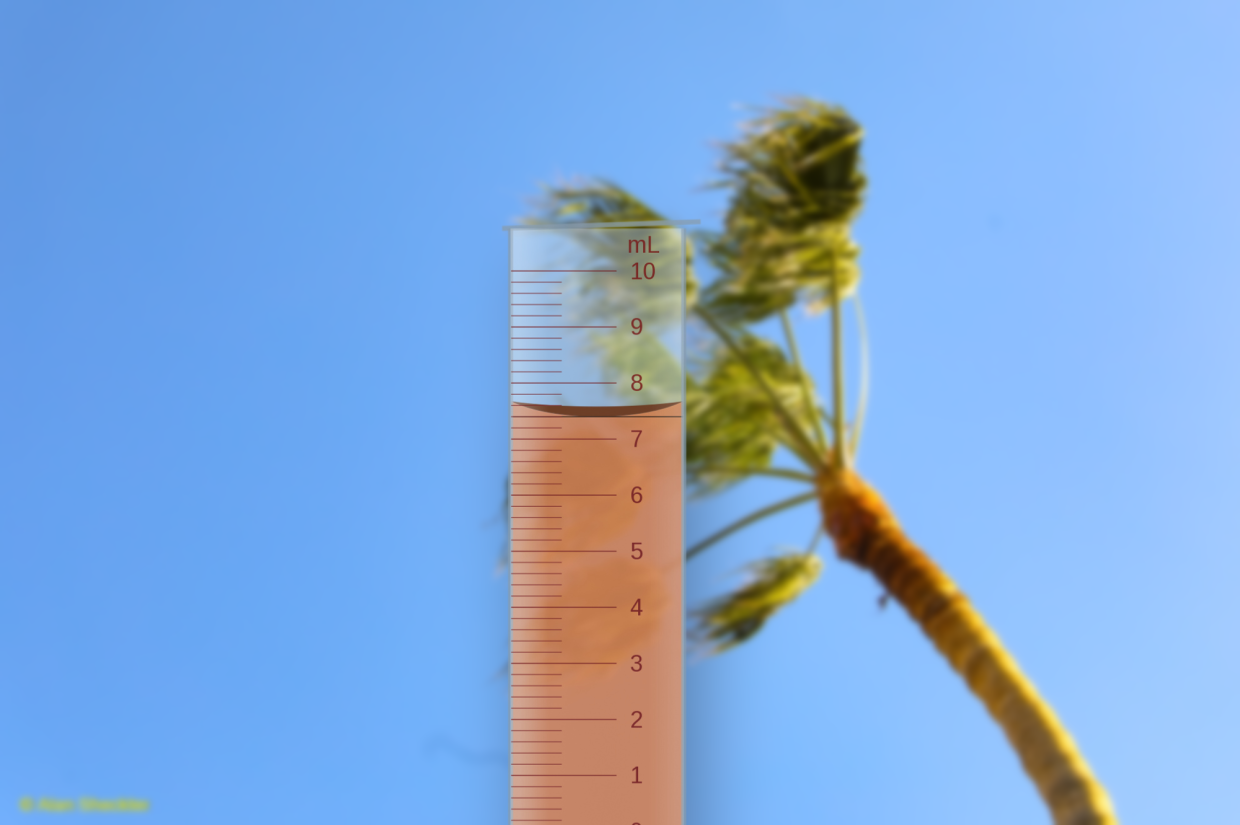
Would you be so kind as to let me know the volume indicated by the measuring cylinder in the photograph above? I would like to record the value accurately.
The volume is 7.4 mL
